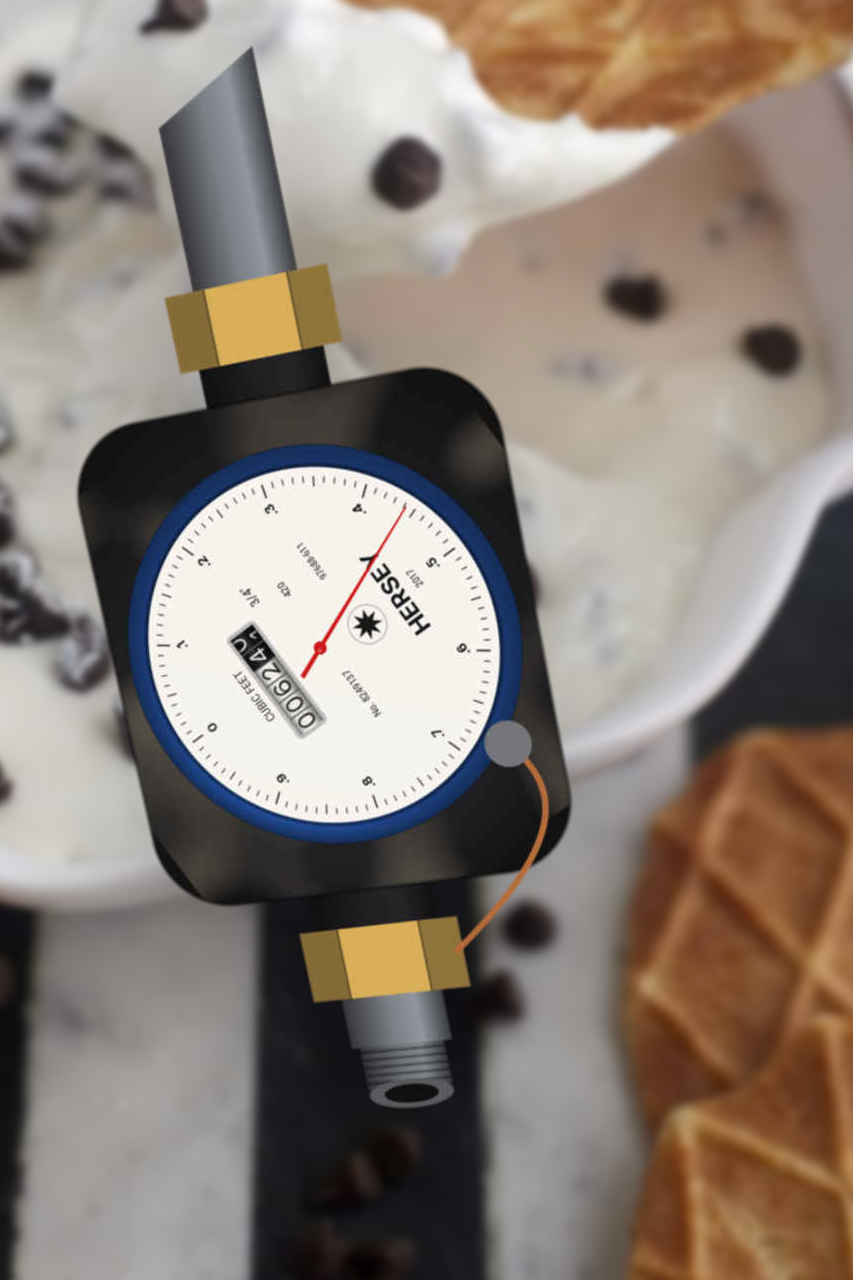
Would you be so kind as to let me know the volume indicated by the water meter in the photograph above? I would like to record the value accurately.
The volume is 6240.44 ft³
